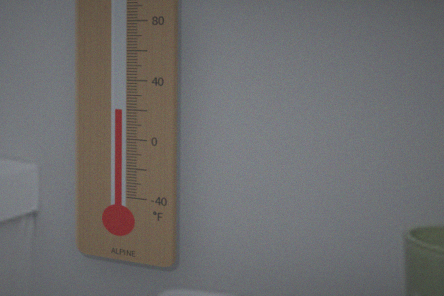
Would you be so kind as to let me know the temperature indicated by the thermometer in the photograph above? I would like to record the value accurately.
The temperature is 20 °F
